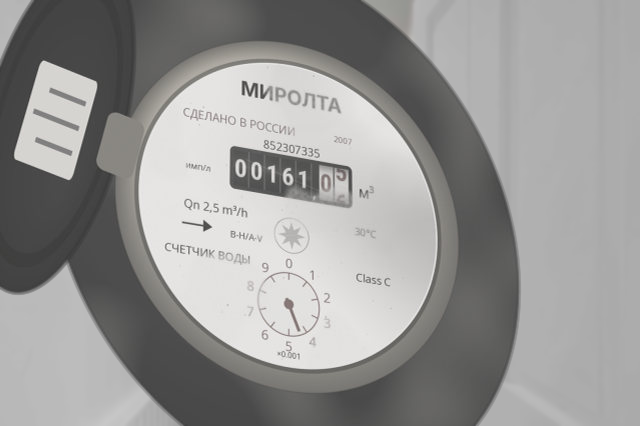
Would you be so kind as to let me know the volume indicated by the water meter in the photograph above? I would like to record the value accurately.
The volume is 161.054 m³
